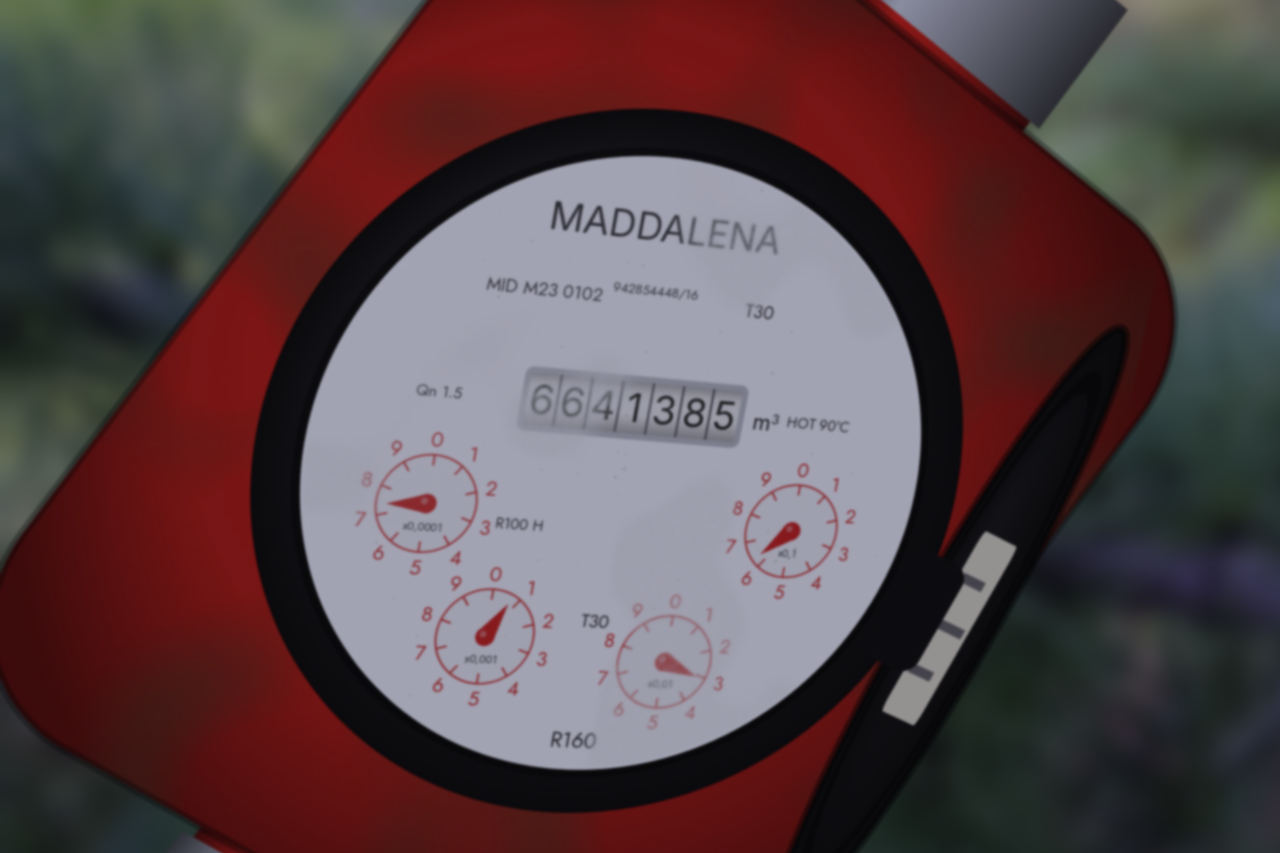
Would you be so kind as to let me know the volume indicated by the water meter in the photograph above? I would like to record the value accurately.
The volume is 6641385.6307 m³
